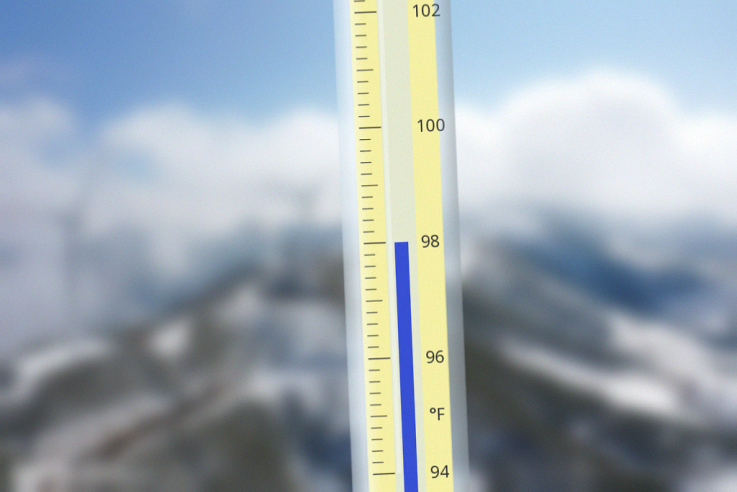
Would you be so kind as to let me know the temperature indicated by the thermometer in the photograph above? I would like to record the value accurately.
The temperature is 98 °F
